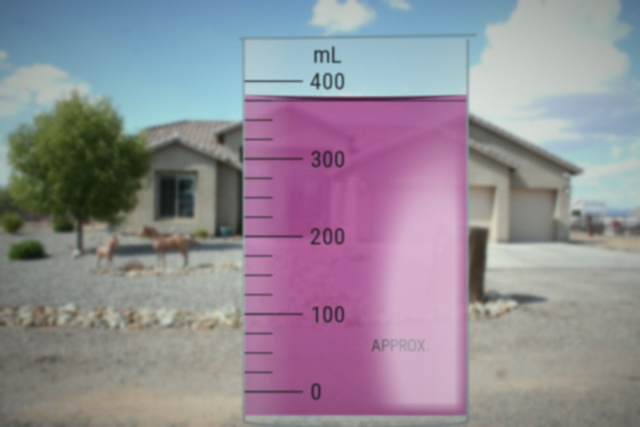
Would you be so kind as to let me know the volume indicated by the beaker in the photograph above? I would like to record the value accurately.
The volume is 375 mL
